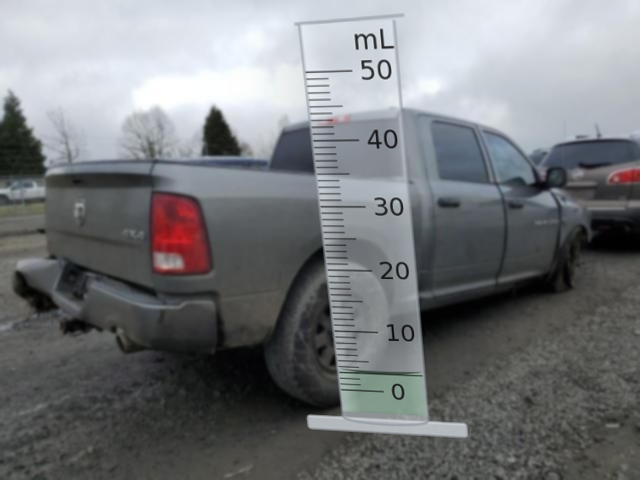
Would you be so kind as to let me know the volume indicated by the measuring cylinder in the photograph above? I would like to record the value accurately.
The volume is 3 mL
